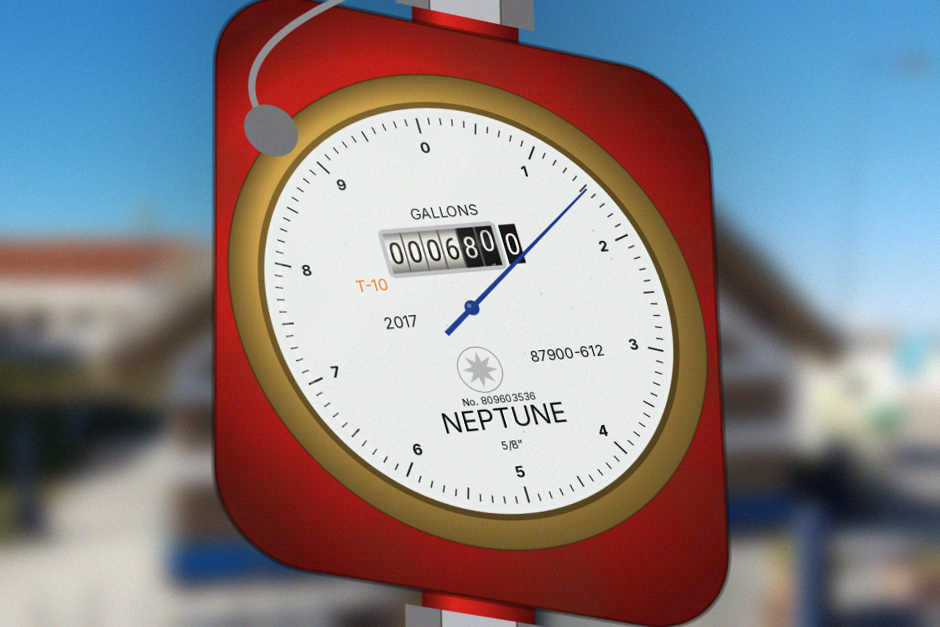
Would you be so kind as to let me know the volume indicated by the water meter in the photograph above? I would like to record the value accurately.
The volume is 6801.5 gal
